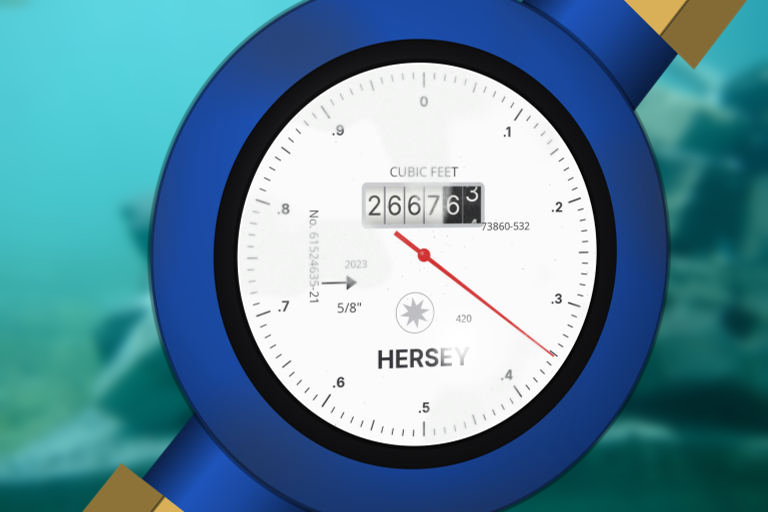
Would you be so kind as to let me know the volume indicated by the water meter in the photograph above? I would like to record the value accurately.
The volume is 266763.35 ft³
